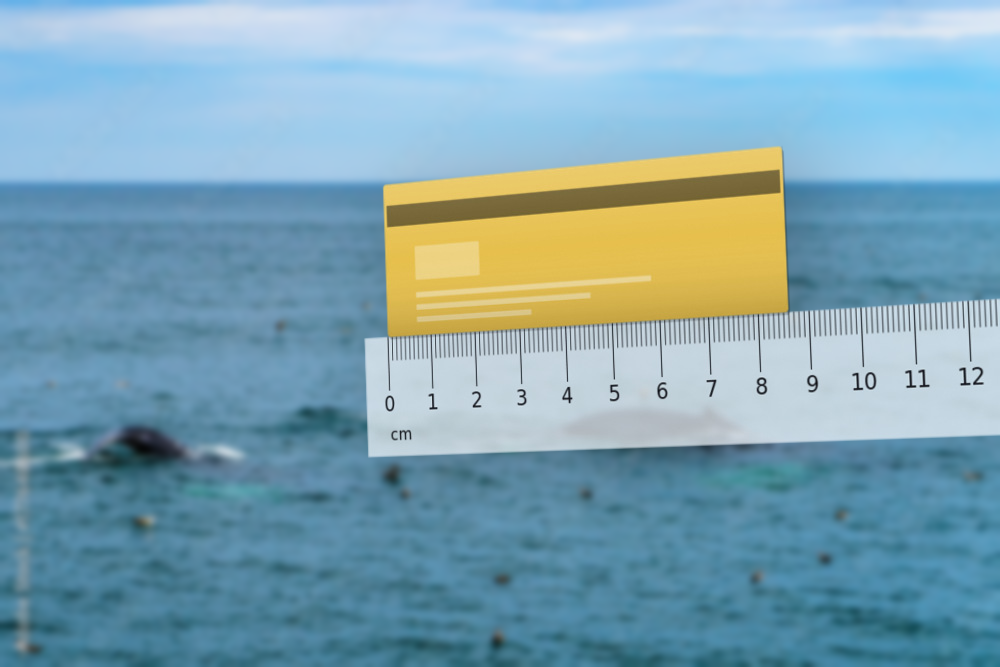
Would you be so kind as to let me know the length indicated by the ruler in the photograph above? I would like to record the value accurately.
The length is 8.6 cm
